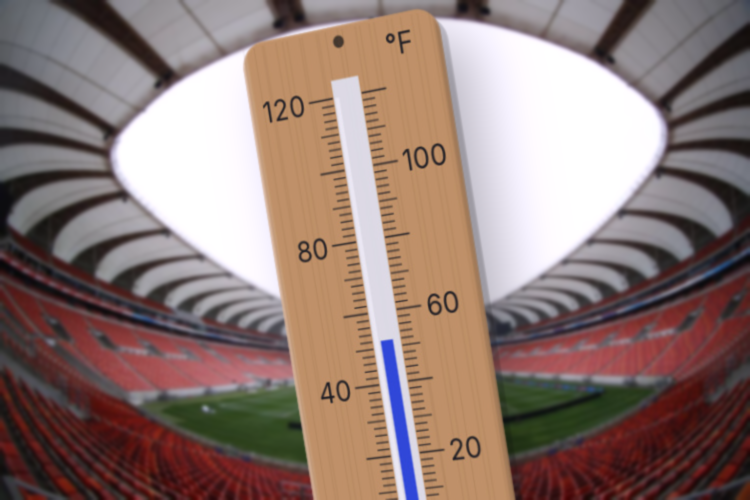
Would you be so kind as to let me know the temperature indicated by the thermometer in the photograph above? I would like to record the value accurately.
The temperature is 52 °F
